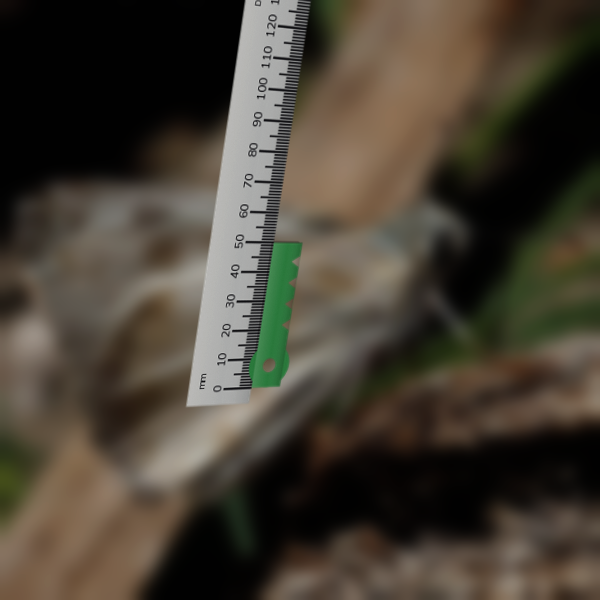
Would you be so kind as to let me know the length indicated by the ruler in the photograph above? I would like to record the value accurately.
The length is 50 mm
